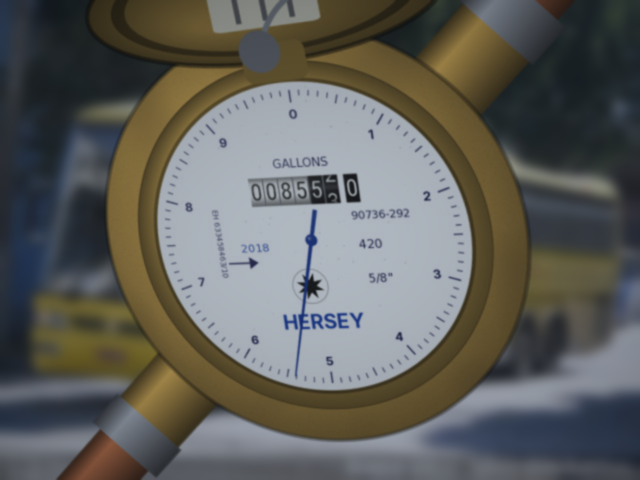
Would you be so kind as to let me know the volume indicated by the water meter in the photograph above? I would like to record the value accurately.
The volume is 85525.4 gal
